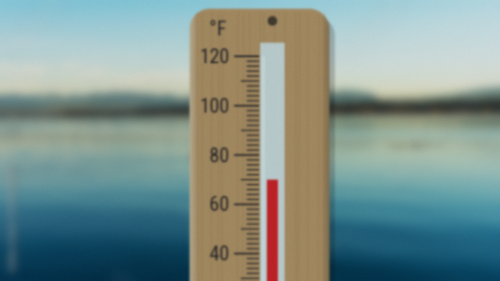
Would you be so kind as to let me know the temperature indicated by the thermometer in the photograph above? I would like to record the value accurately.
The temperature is 70 °F
